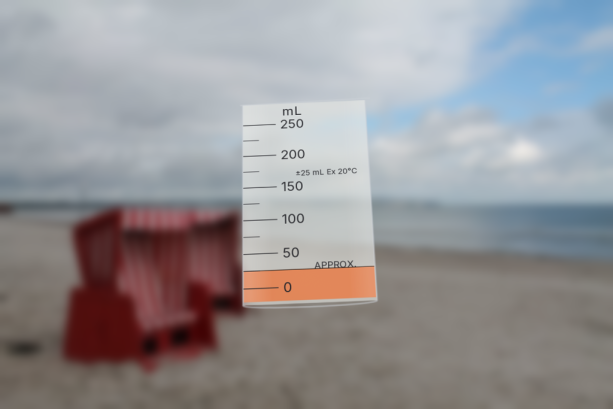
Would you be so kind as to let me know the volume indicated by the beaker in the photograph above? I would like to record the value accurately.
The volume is 25 mL
